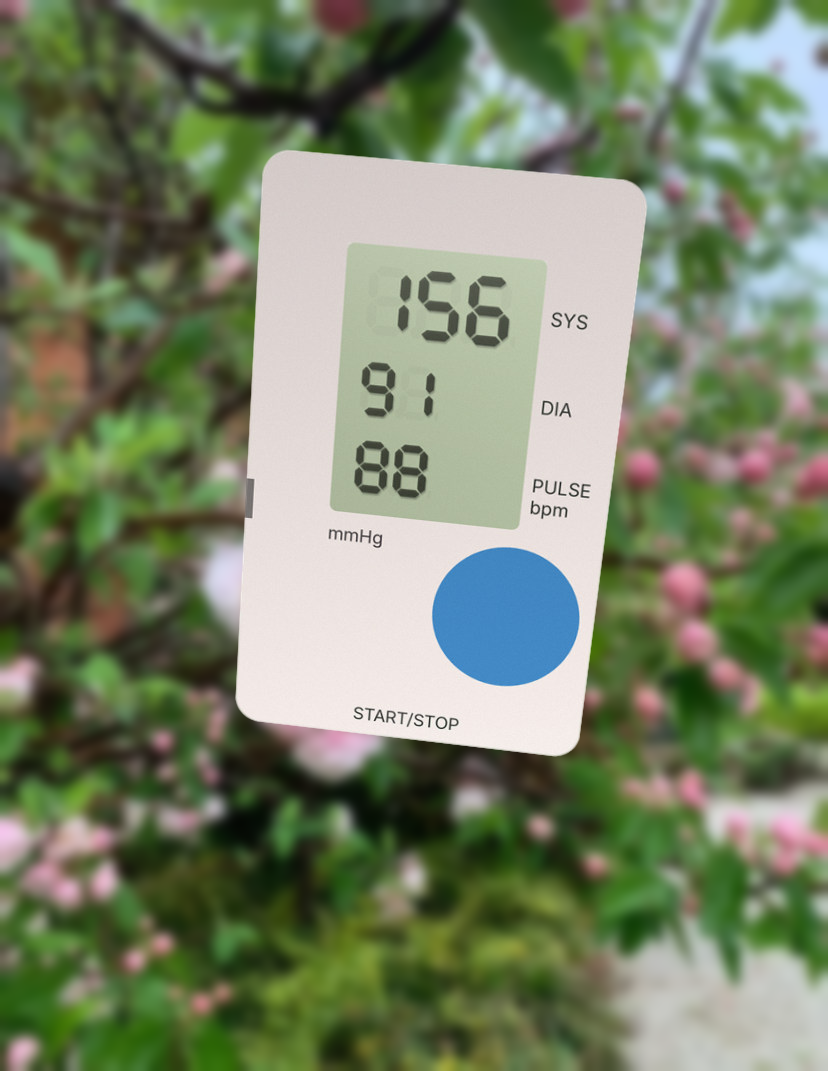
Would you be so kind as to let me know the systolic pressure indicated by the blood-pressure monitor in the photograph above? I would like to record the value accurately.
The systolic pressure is 156 mmHg
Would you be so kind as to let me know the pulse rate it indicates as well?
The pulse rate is 88 bpm
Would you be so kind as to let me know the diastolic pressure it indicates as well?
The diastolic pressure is 91 mmHg
